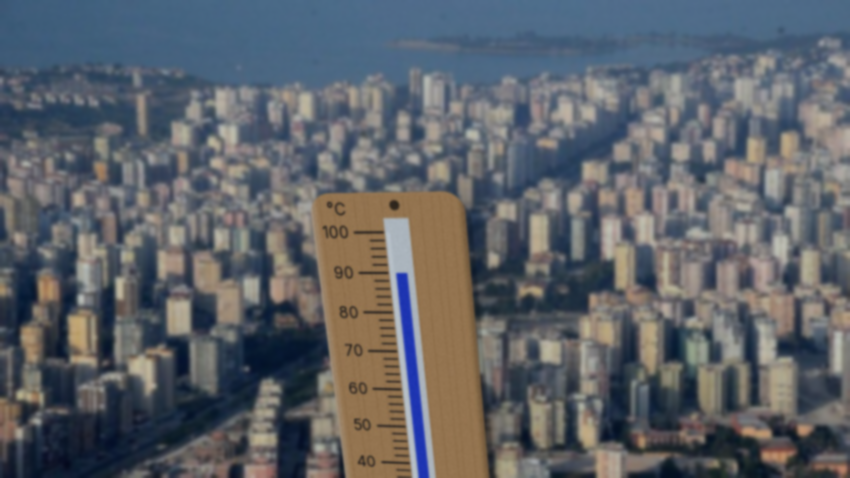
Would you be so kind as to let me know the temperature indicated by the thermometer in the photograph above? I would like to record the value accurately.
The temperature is 90 °C
